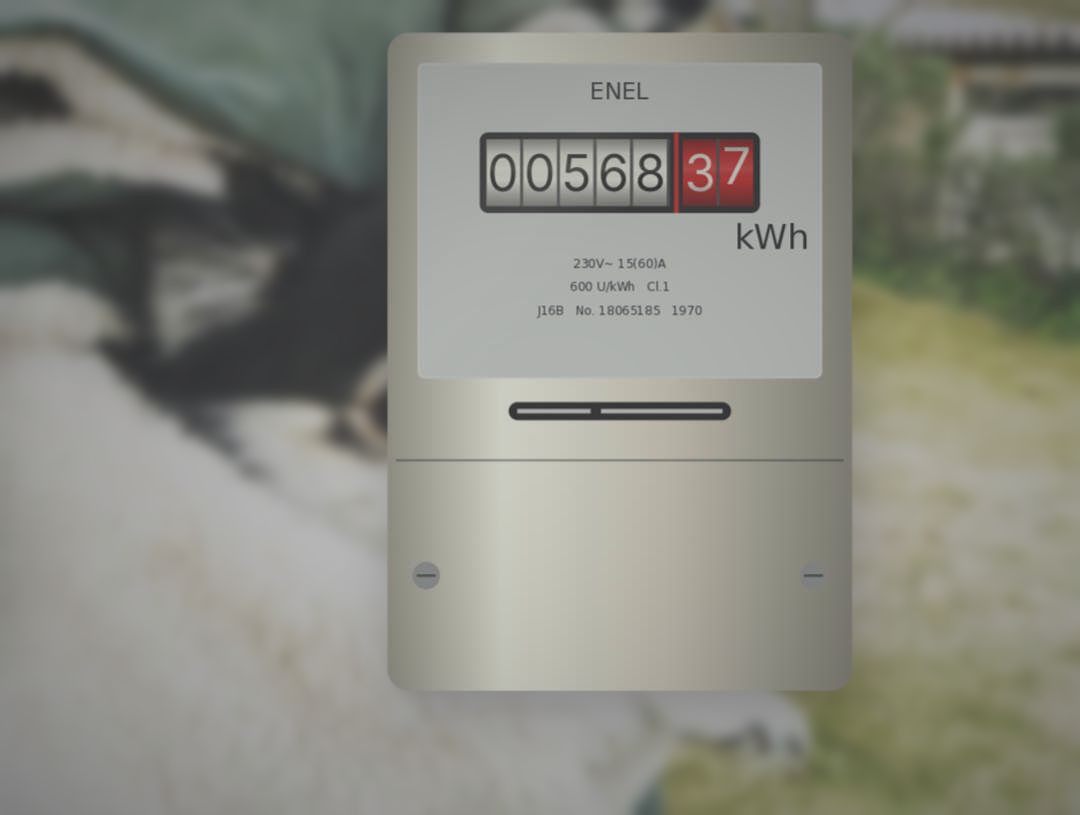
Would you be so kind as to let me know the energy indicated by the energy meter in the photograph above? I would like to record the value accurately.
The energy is 568.37 kWh
